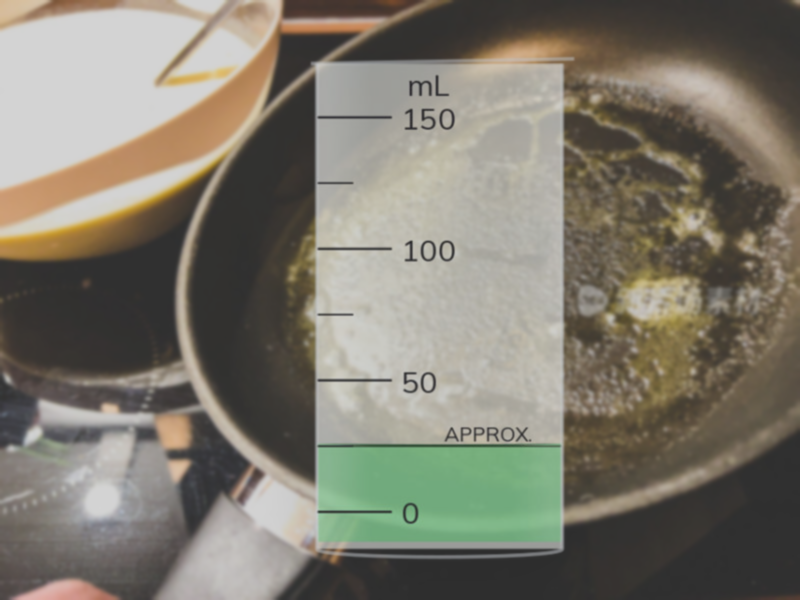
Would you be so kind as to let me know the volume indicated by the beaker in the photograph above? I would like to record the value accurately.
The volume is 25 mL
